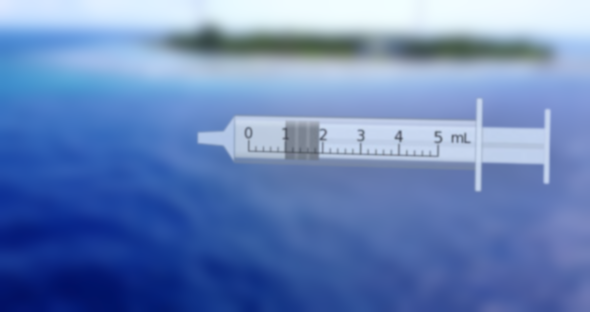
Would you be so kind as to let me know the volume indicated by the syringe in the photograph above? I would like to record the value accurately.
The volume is 1 mL
